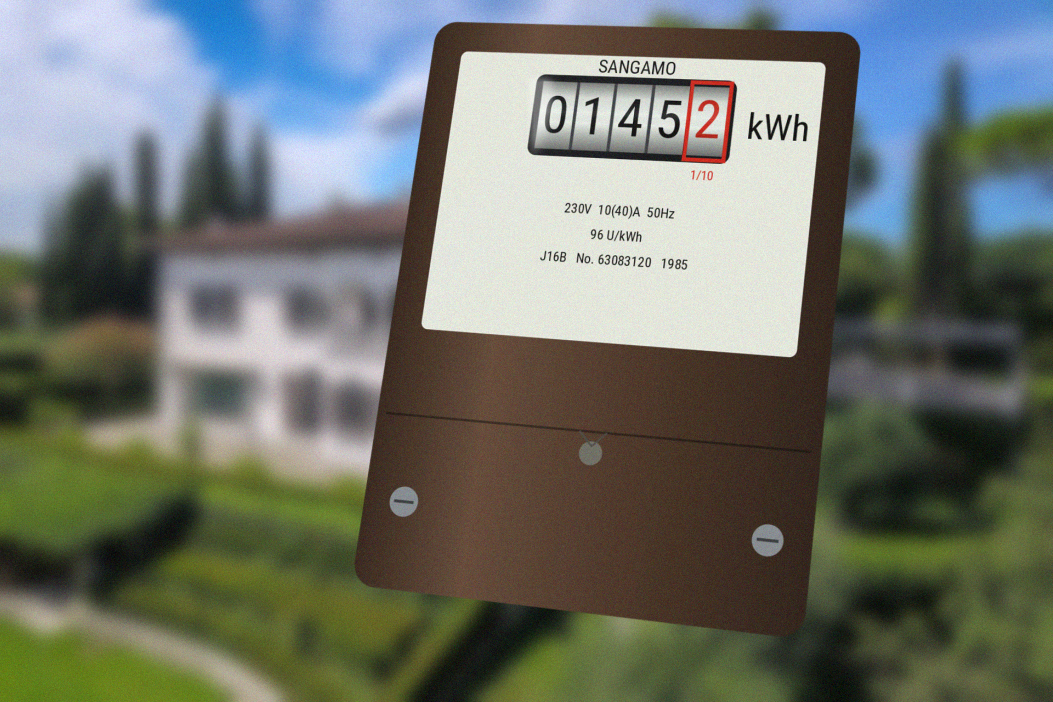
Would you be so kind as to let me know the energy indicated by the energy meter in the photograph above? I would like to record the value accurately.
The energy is 145.2 kWh
